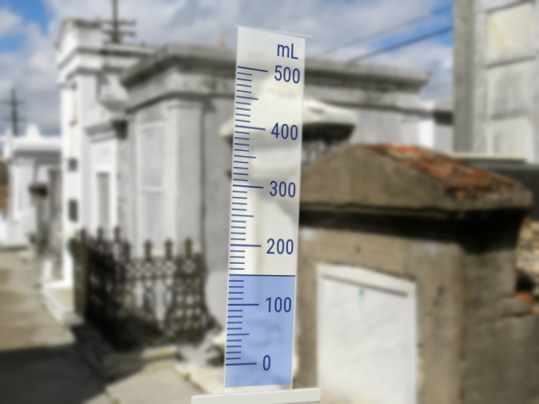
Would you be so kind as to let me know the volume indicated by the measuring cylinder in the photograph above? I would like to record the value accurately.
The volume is 150 mL
